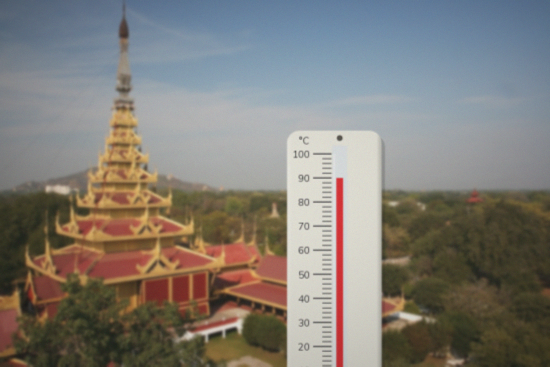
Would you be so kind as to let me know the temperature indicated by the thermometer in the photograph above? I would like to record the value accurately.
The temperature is 90 °C
